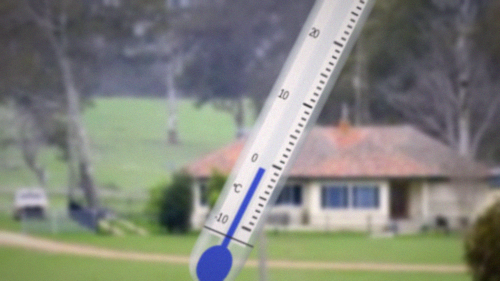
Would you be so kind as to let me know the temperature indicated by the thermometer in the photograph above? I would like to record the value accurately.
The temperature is -1 °C
